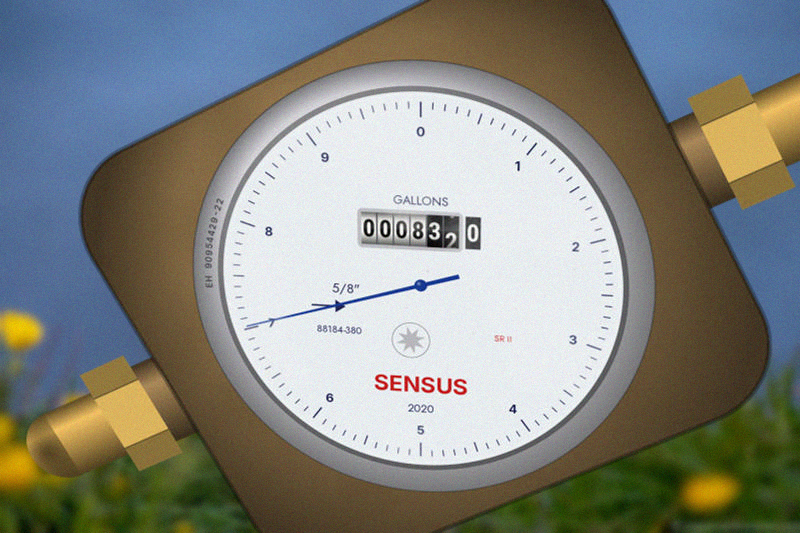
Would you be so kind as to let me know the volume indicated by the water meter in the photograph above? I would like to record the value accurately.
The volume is 8317.0 gal
